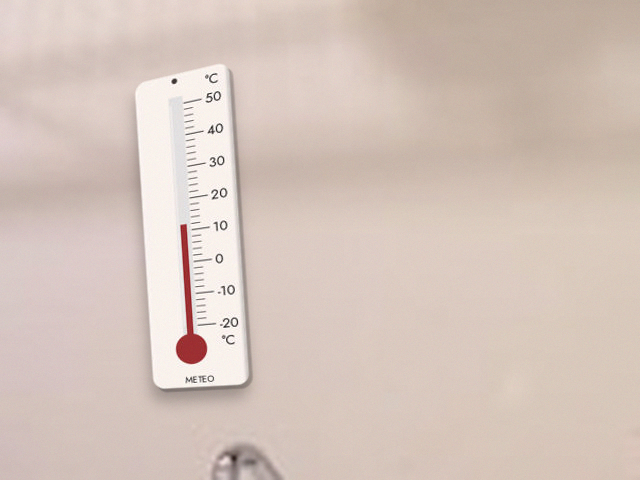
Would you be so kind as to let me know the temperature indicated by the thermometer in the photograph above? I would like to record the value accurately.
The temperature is 12 °C
